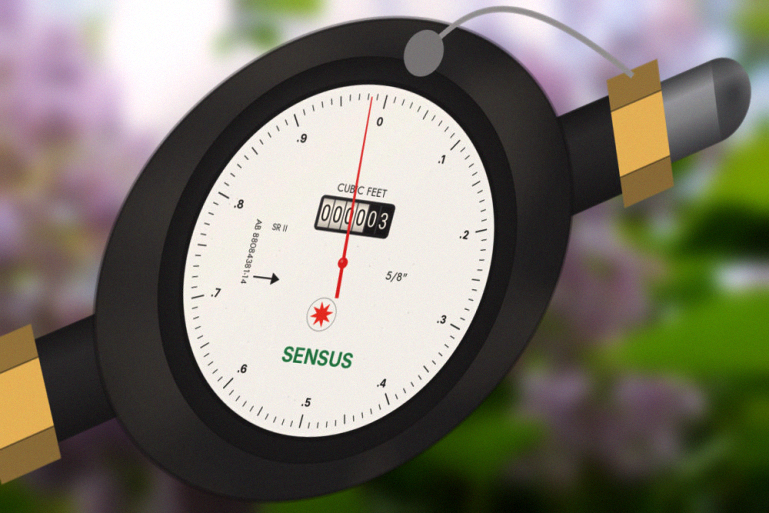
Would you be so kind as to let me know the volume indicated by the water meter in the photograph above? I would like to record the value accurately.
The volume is 2.98 ft³
